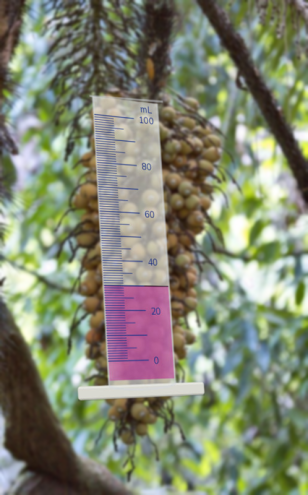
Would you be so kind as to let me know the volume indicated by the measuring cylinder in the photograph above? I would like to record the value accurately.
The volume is 30 mL
